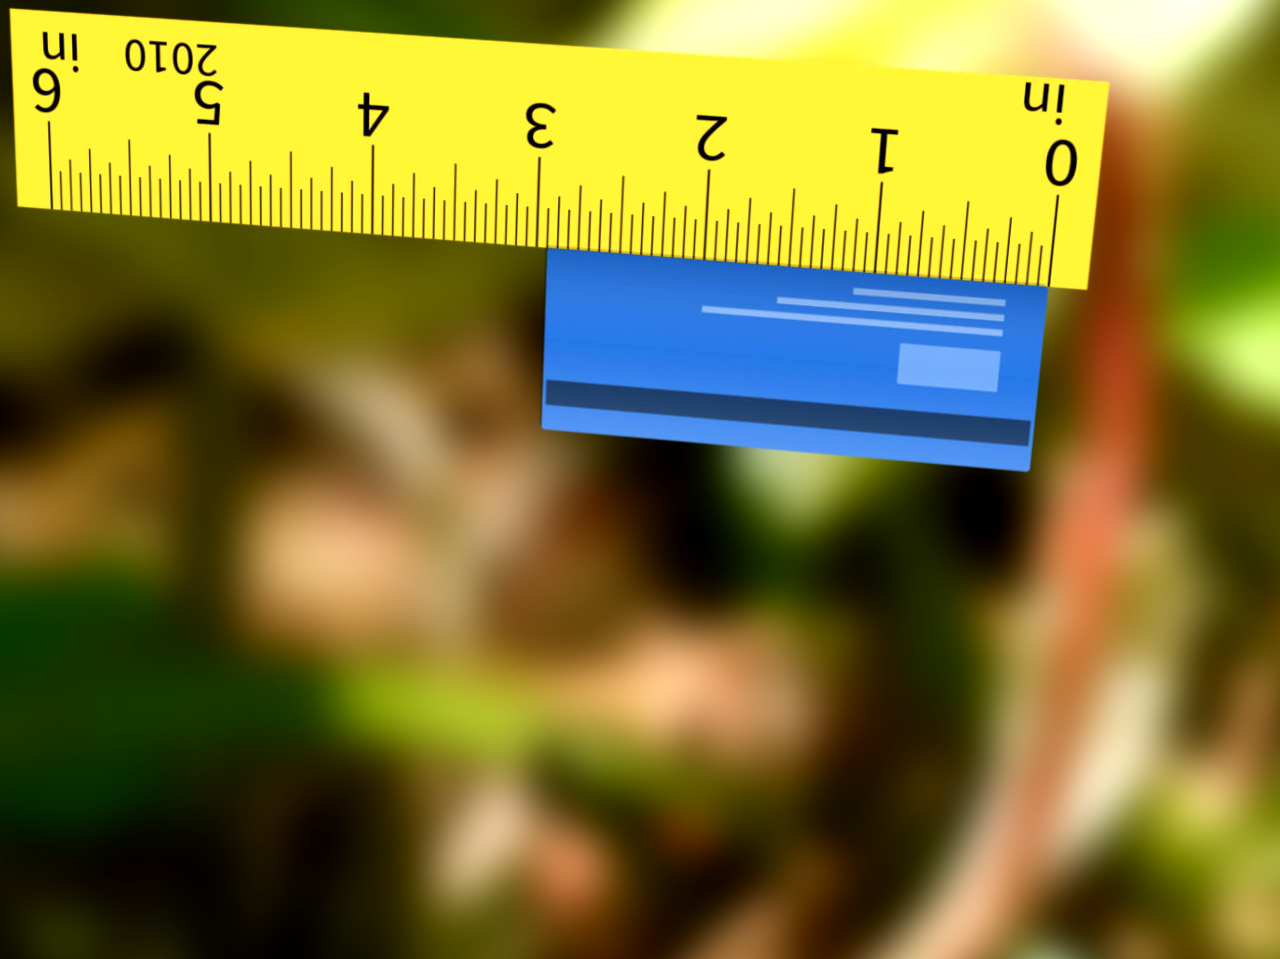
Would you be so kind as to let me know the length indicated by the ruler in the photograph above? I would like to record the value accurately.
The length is 2.9375 in
